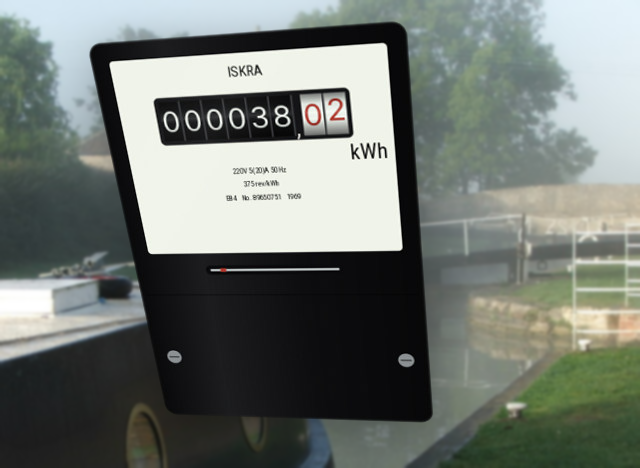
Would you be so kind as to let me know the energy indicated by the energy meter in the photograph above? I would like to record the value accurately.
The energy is 38.02 kWh
